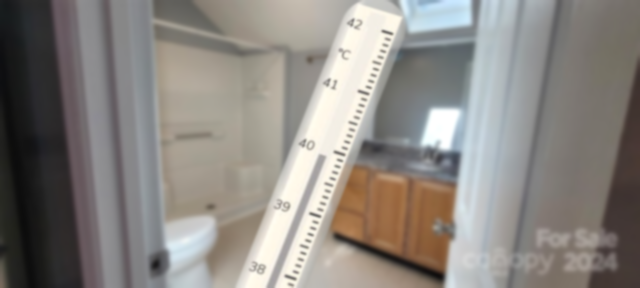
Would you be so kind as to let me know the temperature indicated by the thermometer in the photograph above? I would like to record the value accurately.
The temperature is 39.9 °C
